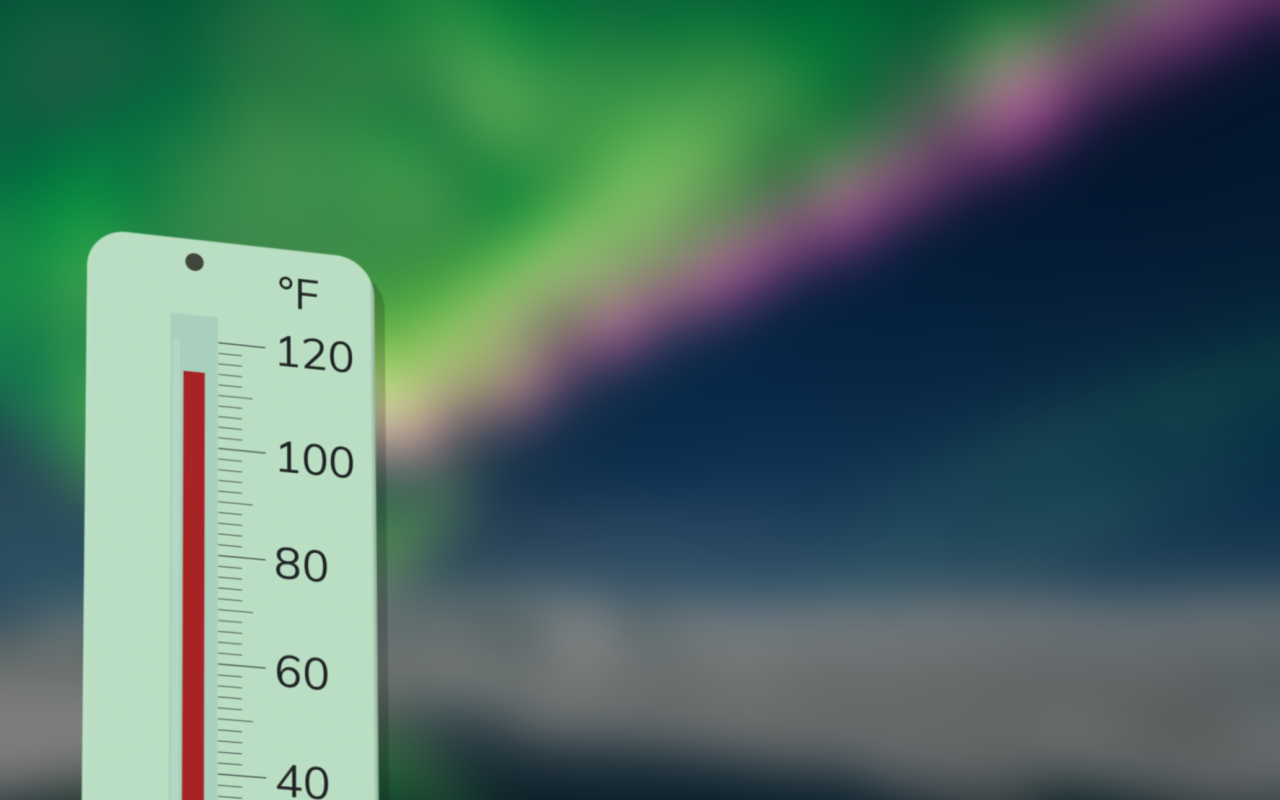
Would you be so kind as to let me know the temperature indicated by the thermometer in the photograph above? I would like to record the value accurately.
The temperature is 114 °F
